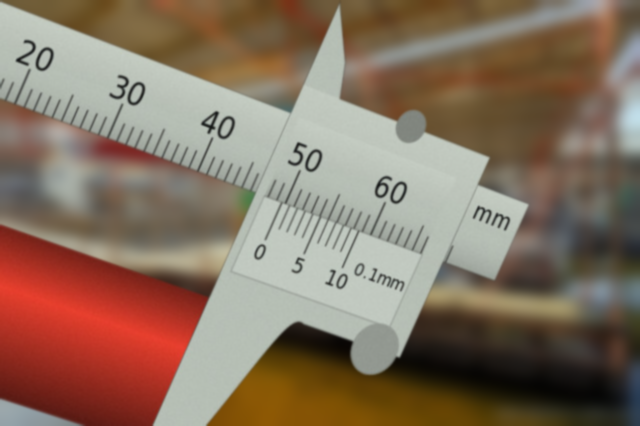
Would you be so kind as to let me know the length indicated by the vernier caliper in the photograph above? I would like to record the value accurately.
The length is 49.6 mm
